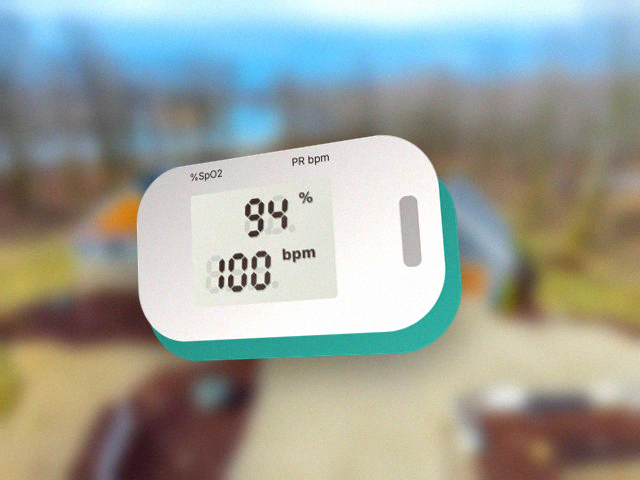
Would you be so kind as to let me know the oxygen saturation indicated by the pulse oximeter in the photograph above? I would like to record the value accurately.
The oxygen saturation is 94 %
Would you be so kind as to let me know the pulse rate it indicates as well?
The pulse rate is 100 bpm
